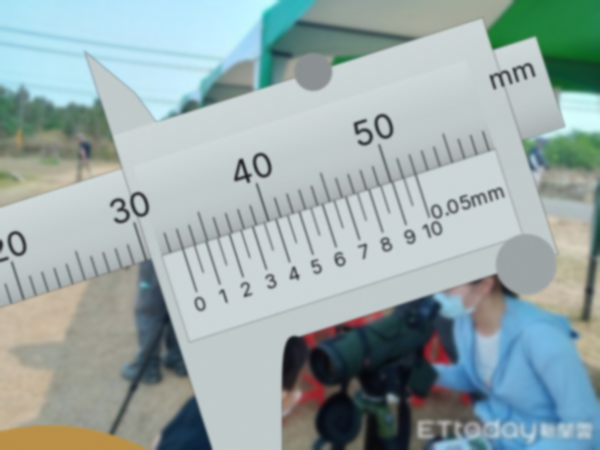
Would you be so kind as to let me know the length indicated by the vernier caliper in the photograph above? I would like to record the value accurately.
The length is 33.0 mm
